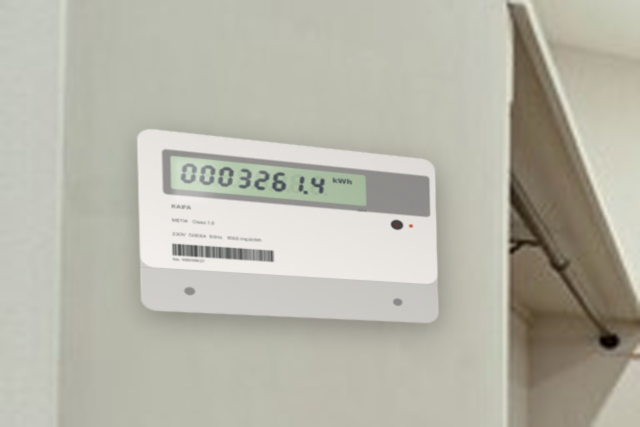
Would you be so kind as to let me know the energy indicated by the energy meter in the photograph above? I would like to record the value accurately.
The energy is 3261.4 kWh
